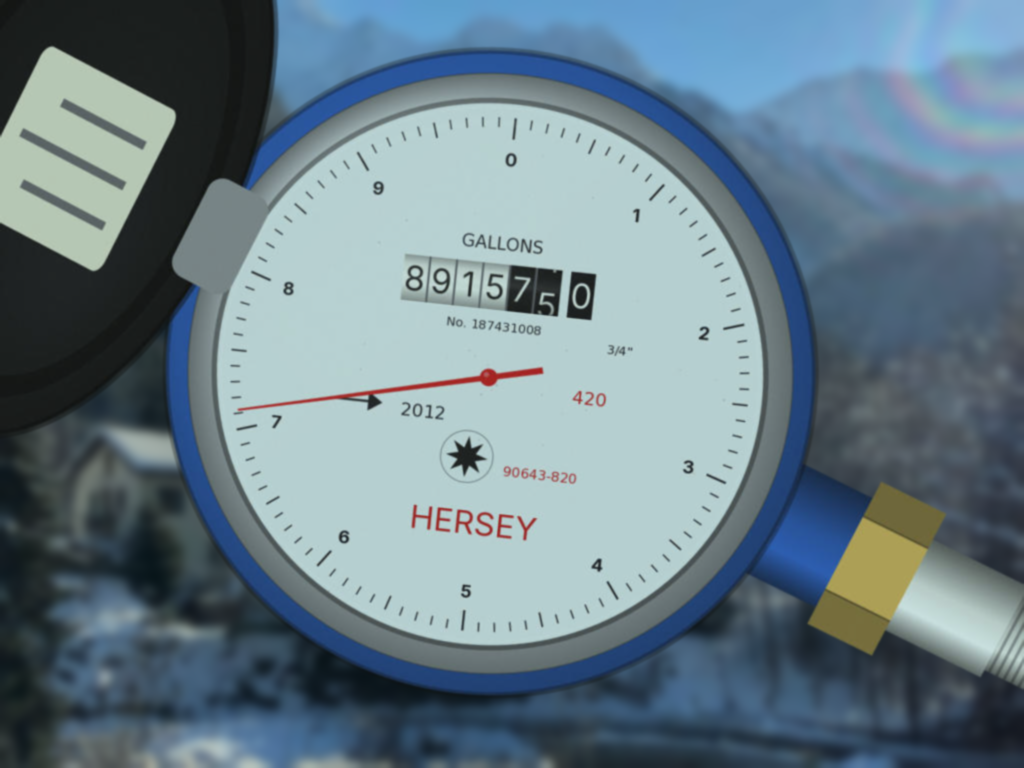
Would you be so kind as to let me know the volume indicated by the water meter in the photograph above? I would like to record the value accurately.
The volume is 8915747.1 gal
